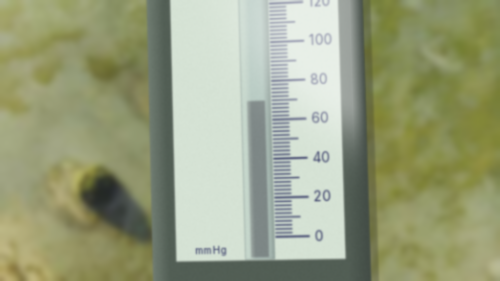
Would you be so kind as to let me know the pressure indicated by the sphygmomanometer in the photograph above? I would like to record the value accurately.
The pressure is 70 mmHg
